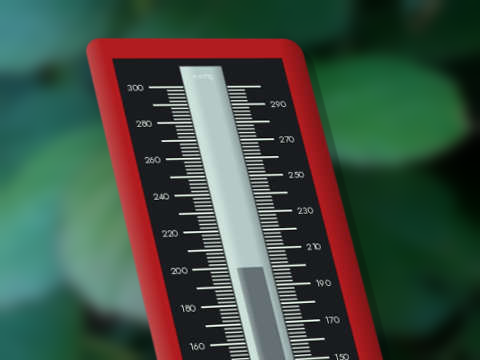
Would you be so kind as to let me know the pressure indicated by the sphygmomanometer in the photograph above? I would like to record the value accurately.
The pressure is 200 mmHg
